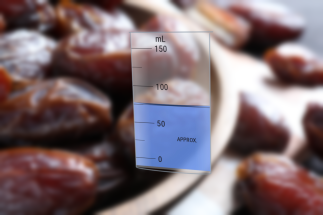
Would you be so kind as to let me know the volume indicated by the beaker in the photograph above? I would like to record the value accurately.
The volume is 75 mL
